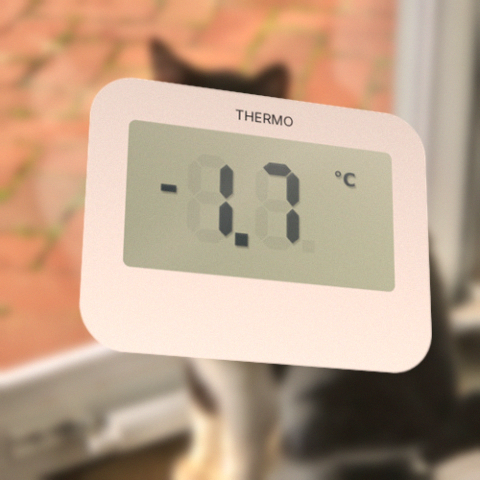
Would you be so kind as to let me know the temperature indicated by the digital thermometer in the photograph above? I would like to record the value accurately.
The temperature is -1.7 °C
